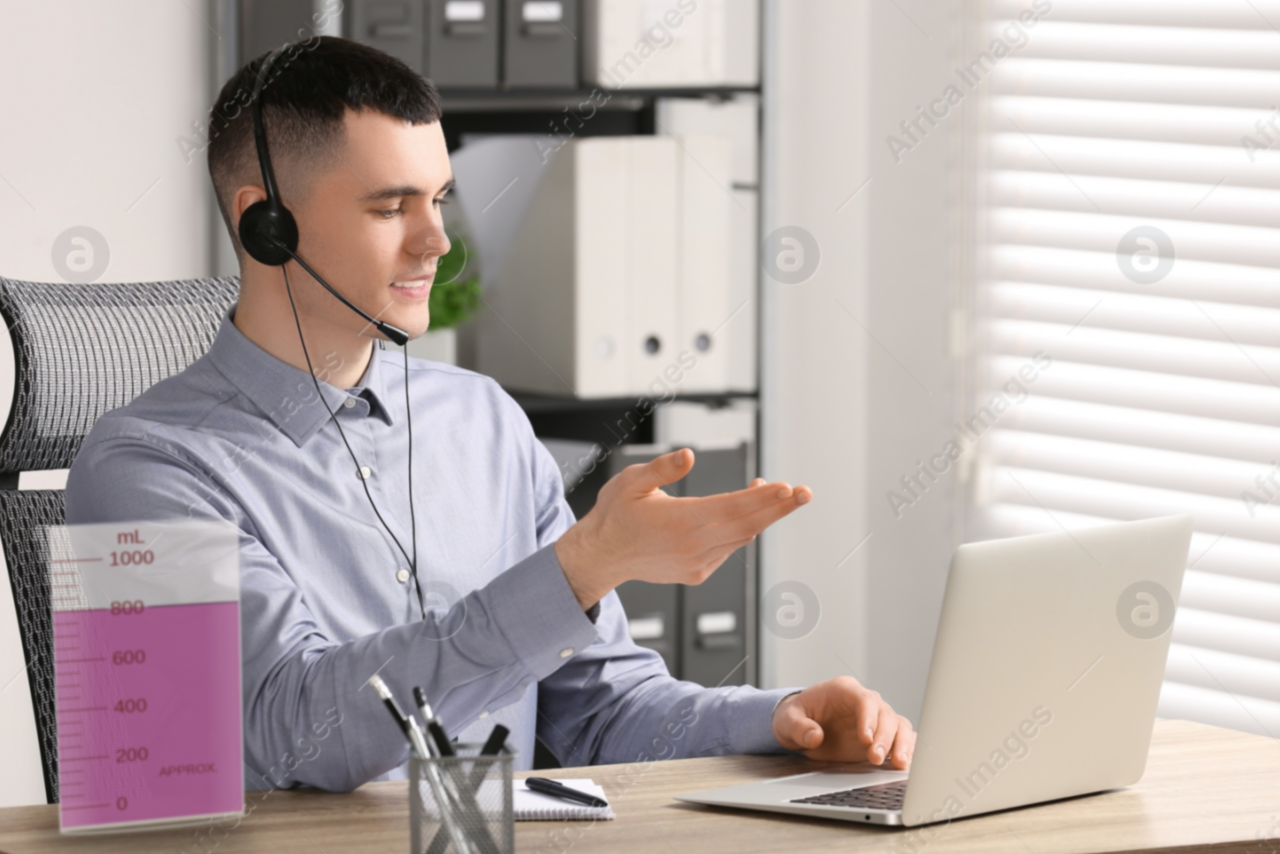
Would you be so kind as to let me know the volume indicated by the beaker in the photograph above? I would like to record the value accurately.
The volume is 800 mL
